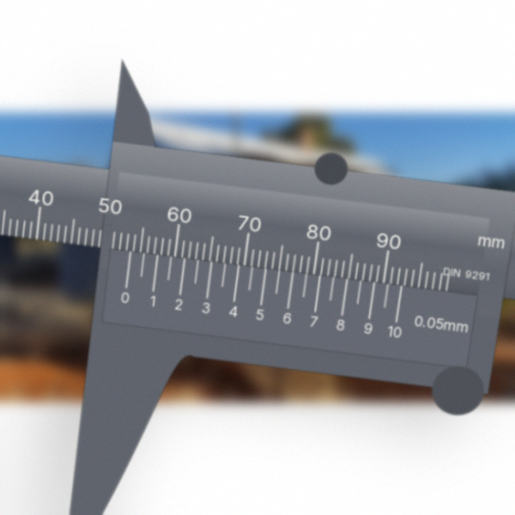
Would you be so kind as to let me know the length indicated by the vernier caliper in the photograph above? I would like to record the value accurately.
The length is 53.6 mm
